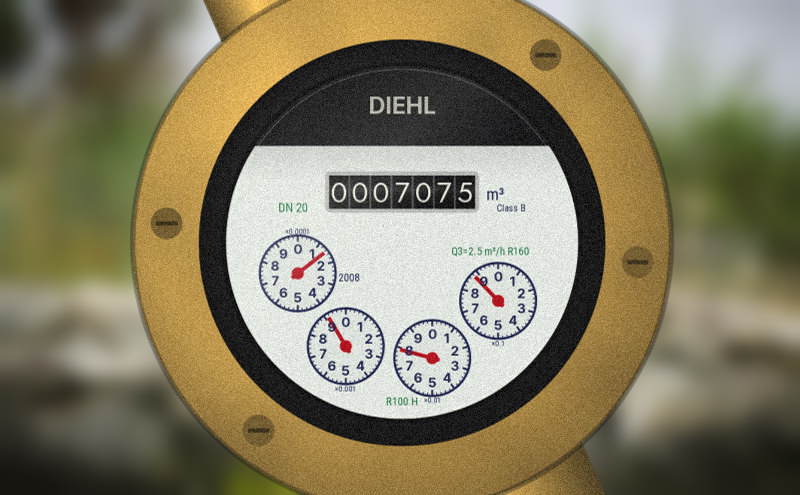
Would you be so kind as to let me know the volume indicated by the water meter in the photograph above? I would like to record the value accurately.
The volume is 7075.8791 m³
